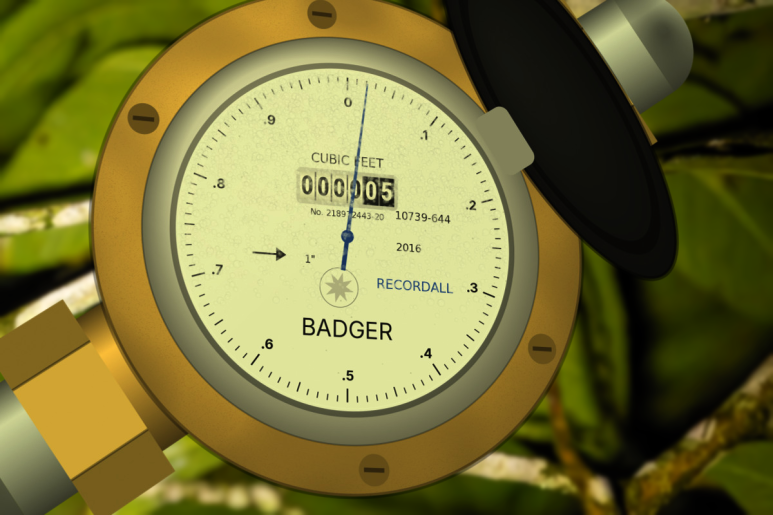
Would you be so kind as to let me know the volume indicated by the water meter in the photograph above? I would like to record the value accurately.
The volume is 5.02 ft³
